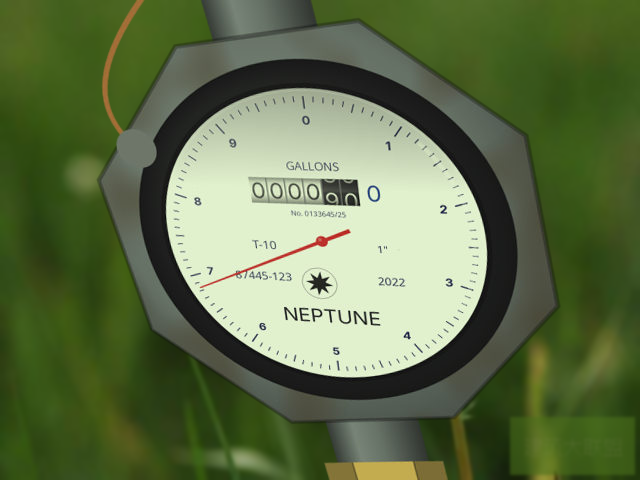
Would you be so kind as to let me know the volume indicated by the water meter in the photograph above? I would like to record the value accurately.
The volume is 896.8 gal
